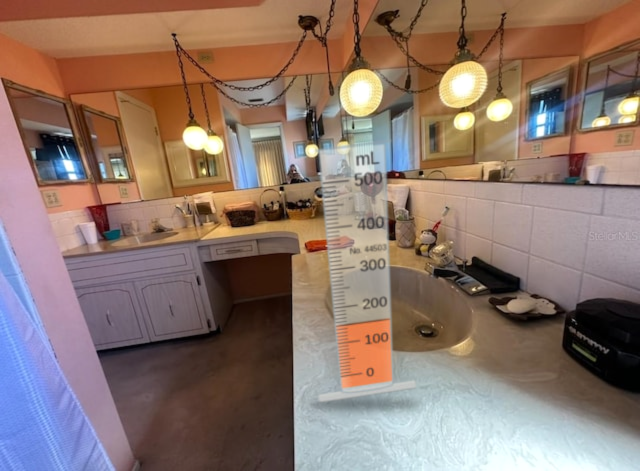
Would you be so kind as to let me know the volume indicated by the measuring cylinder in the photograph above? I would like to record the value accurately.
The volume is 150 mL
